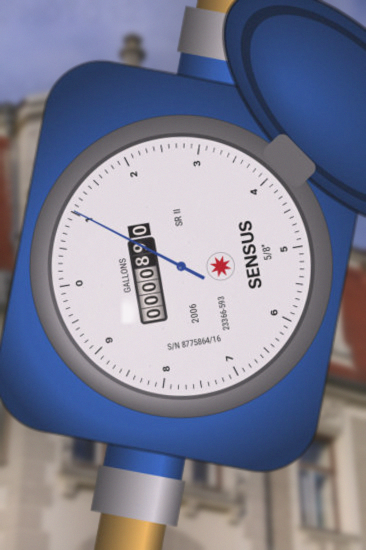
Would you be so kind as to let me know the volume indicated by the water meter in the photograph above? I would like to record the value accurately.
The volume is 891.0 gal
